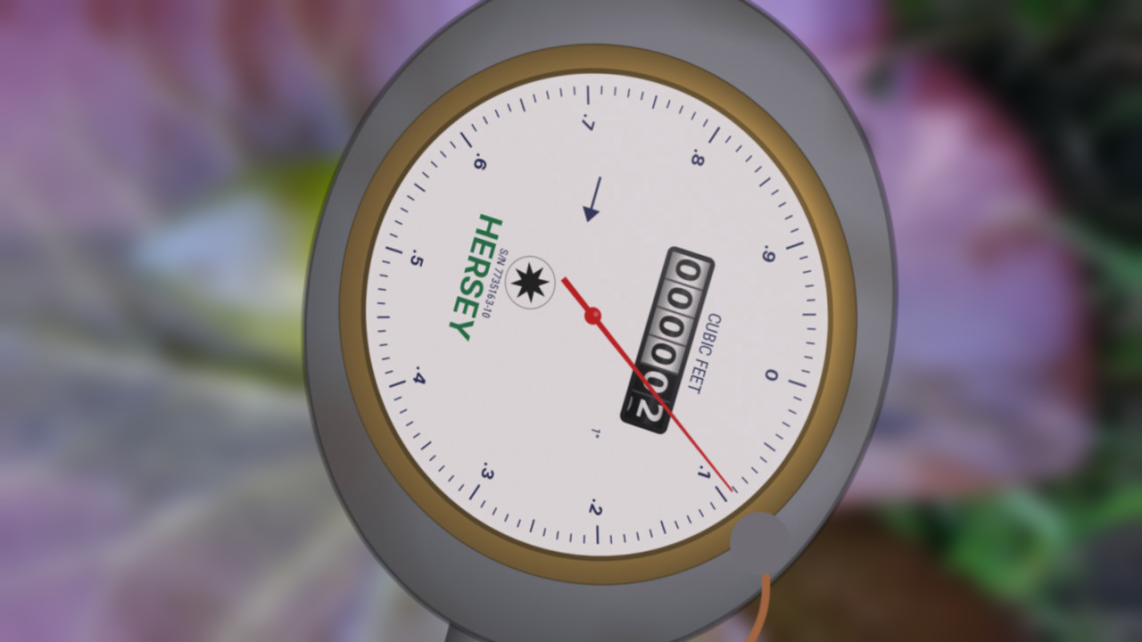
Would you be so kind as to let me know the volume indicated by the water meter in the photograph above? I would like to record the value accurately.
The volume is 2.09 ft³
